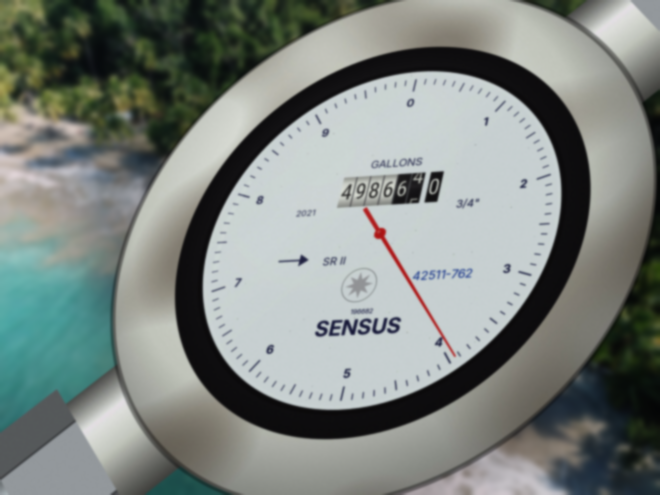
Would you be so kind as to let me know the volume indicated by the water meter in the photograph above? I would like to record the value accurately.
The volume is 4986643.9 gal
